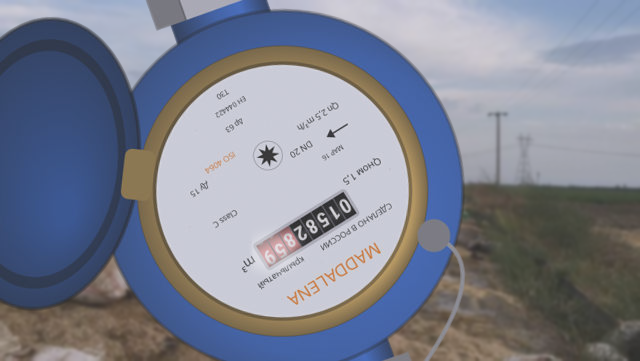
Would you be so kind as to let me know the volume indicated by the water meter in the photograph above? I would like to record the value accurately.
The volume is 1582.859 m³
